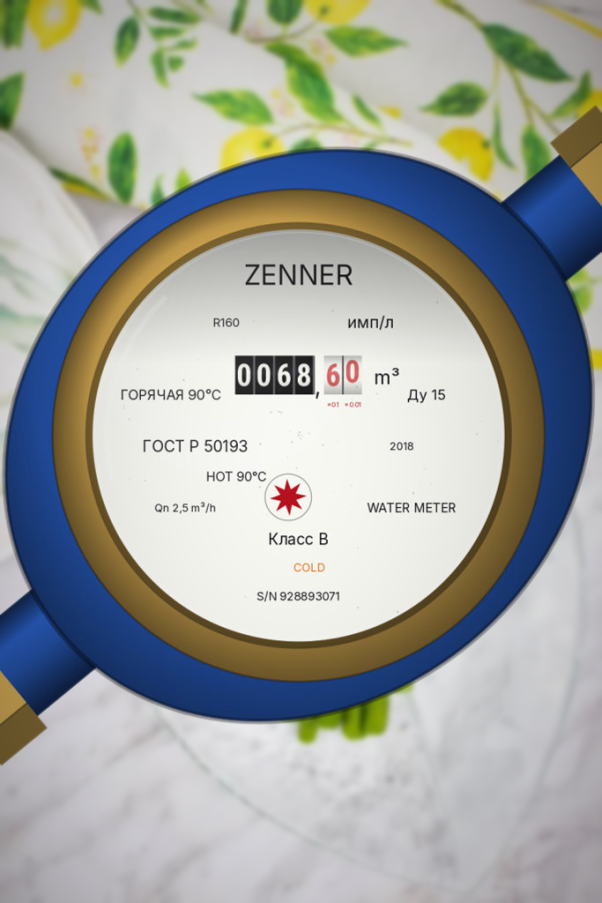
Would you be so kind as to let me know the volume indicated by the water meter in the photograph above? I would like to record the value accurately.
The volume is 68.60 m³
